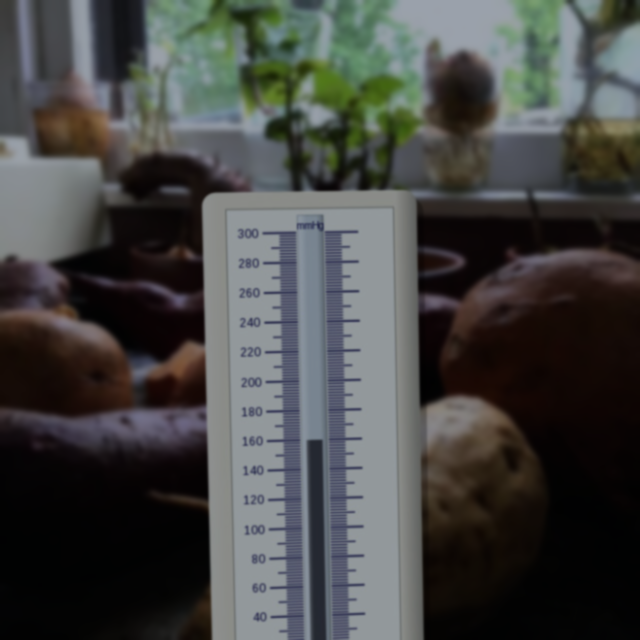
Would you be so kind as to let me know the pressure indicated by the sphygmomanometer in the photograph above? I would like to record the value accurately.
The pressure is 160 mmHg
